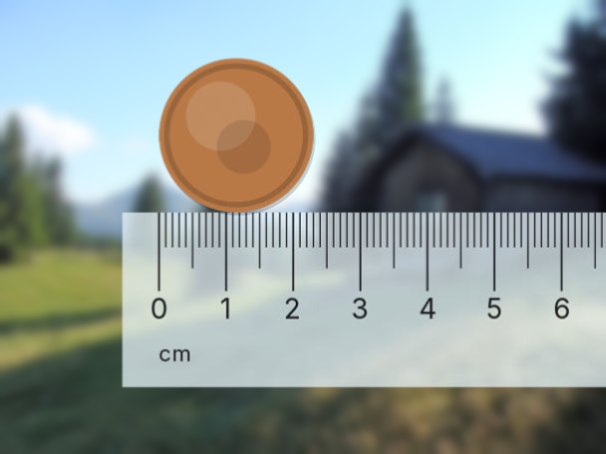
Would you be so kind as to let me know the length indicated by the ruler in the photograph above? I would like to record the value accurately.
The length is 2.3 cm
